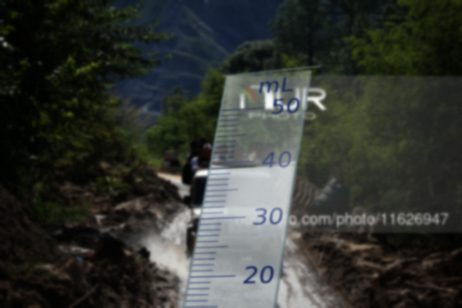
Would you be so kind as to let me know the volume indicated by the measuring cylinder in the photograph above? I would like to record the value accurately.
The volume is 39 mL
